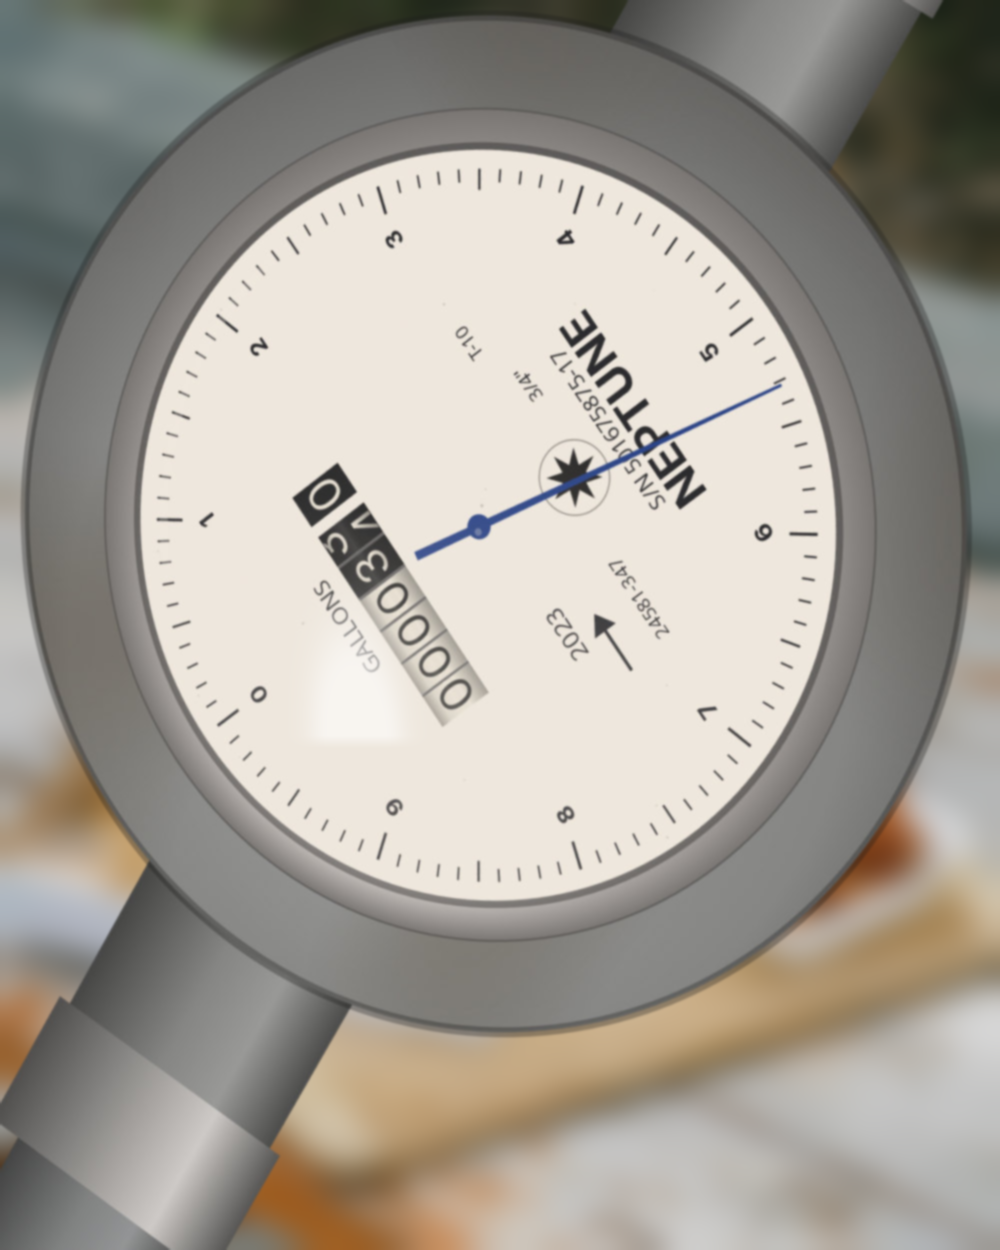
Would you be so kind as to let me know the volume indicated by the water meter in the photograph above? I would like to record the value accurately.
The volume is 335.3 gal
